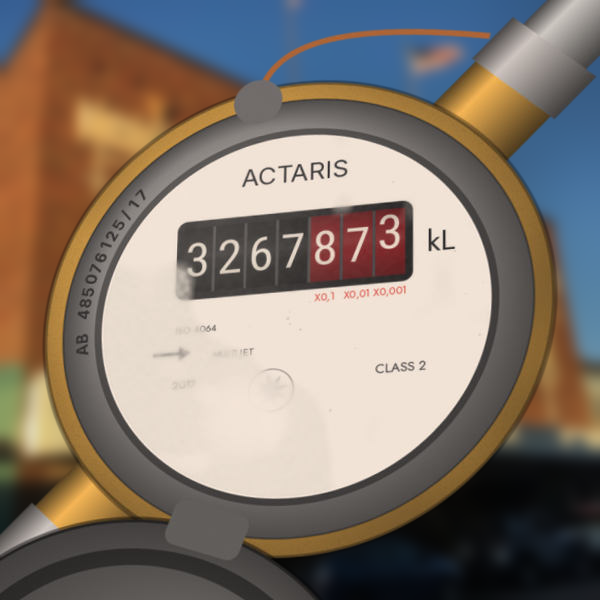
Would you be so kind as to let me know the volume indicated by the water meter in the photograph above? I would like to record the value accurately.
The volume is 3267.873 kL
